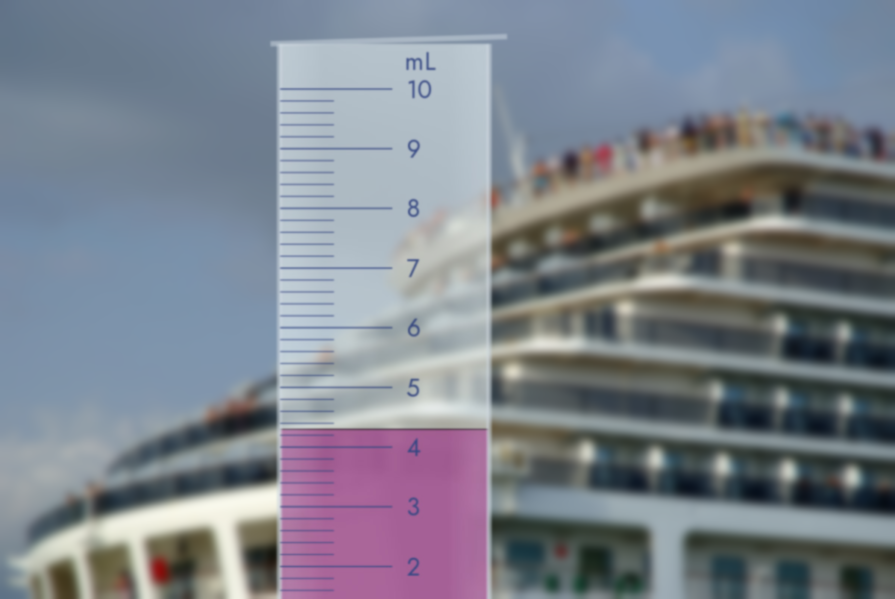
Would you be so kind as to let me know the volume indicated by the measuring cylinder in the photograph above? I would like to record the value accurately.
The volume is 4.3 mL
